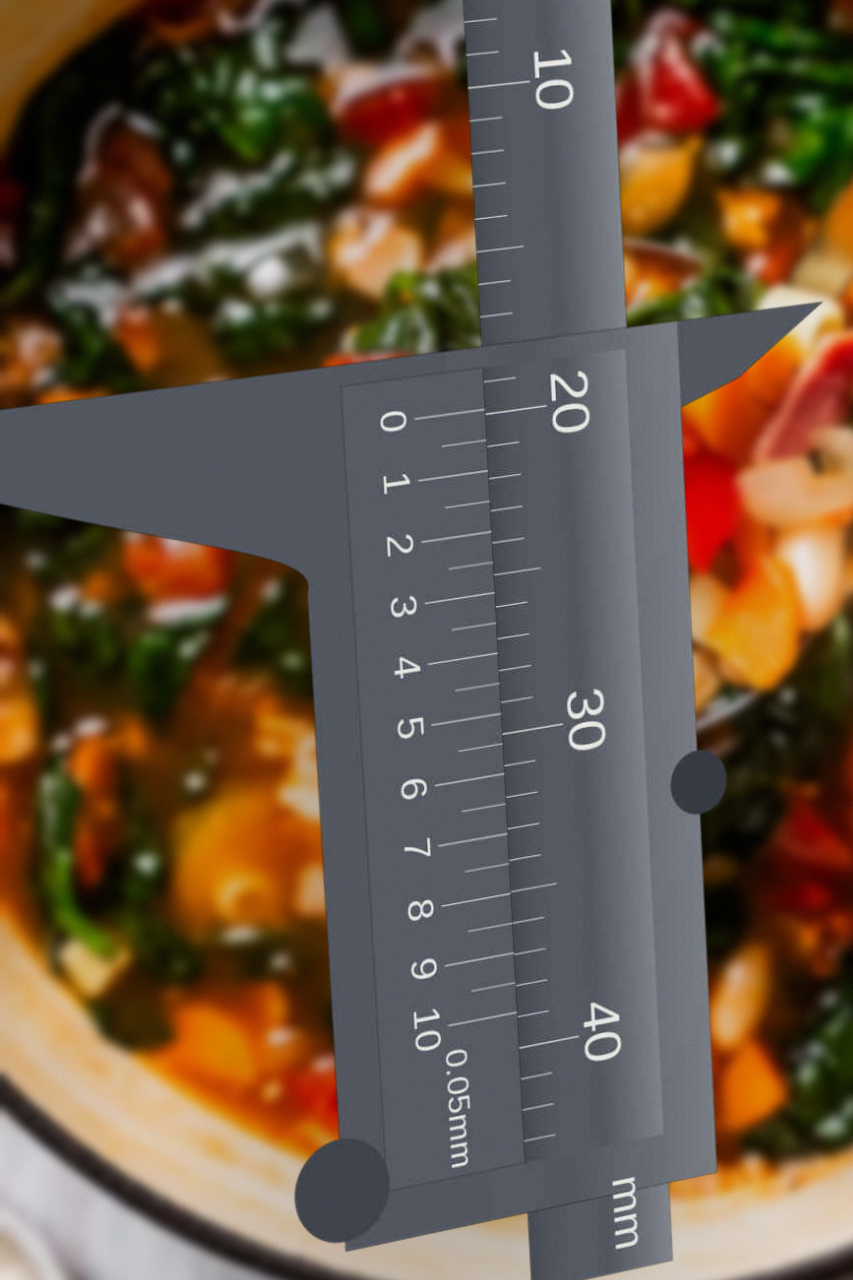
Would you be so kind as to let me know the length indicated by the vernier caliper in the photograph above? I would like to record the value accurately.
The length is 19.85 mm
